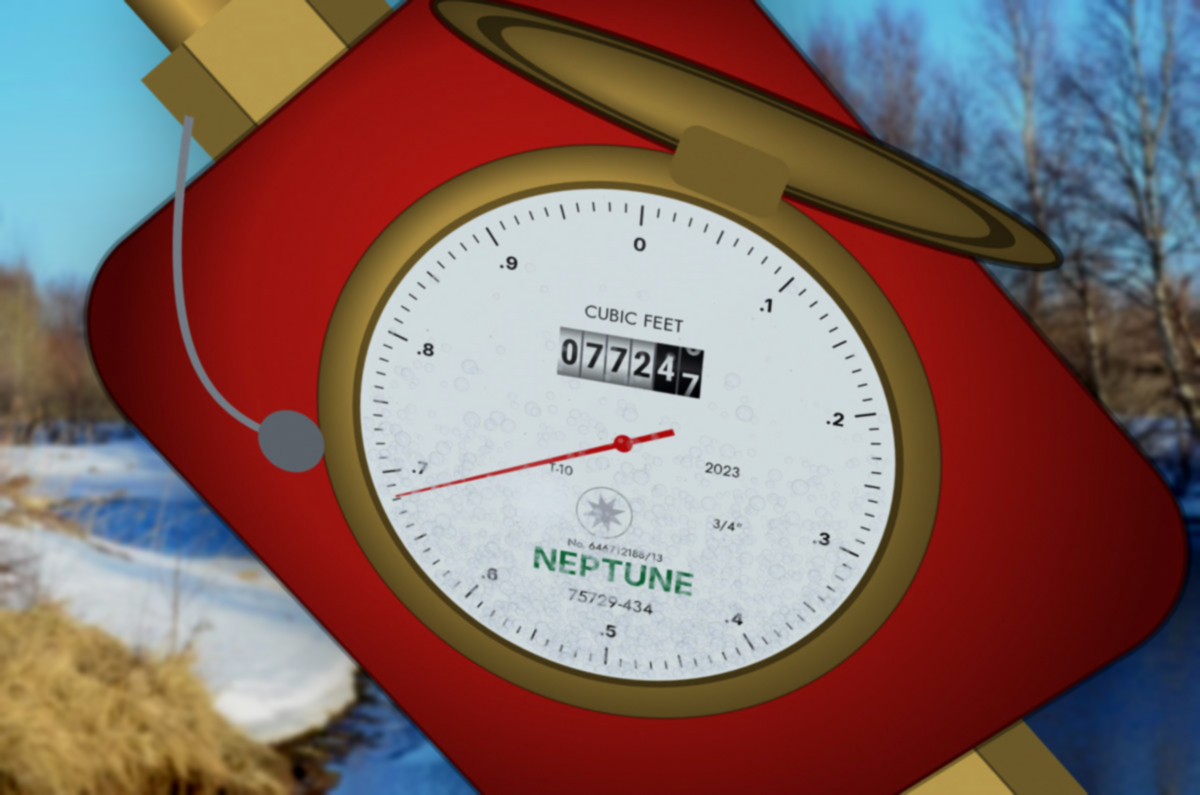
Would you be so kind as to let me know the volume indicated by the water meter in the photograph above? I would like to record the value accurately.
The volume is 77246.68 ft³
